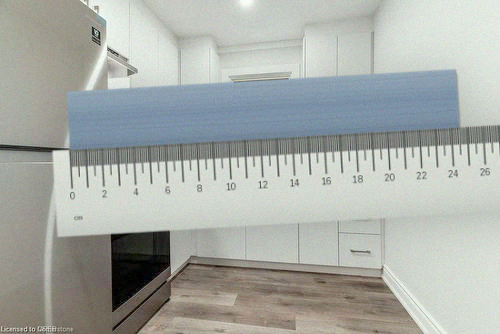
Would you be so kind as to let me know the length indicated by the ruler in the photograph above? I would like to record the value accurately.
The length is 24.5 cm
